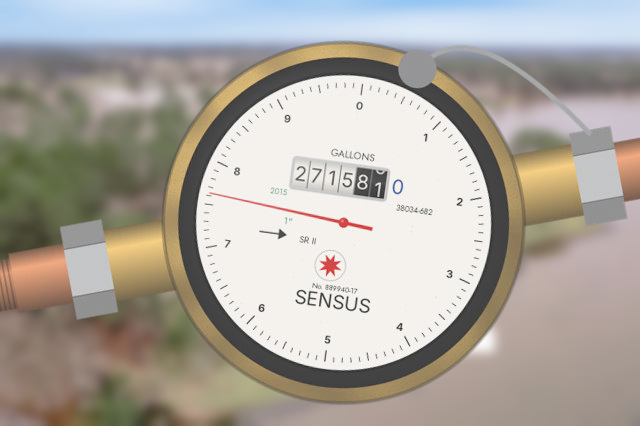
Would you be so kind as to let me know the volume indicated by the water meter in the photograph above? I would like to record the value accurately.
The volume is 2715807.6 gal
